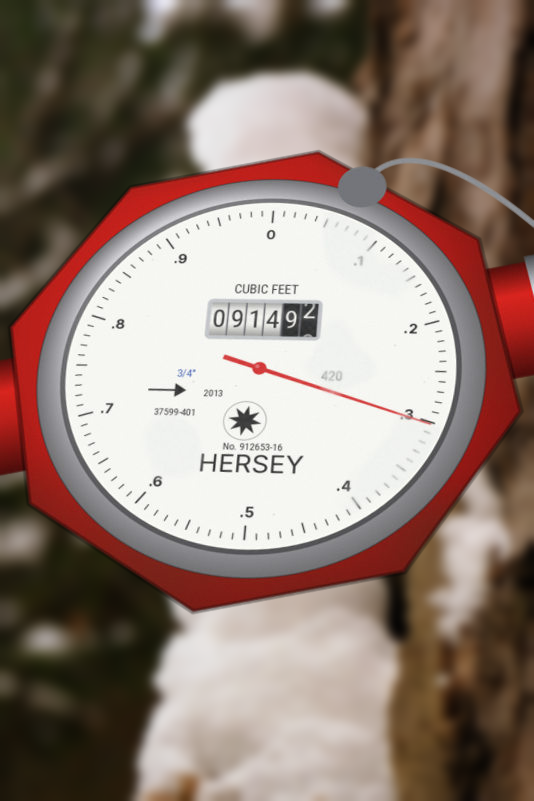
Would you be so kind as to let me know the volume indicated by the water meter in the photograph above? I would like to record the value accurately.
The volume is 91492.30 ft³
